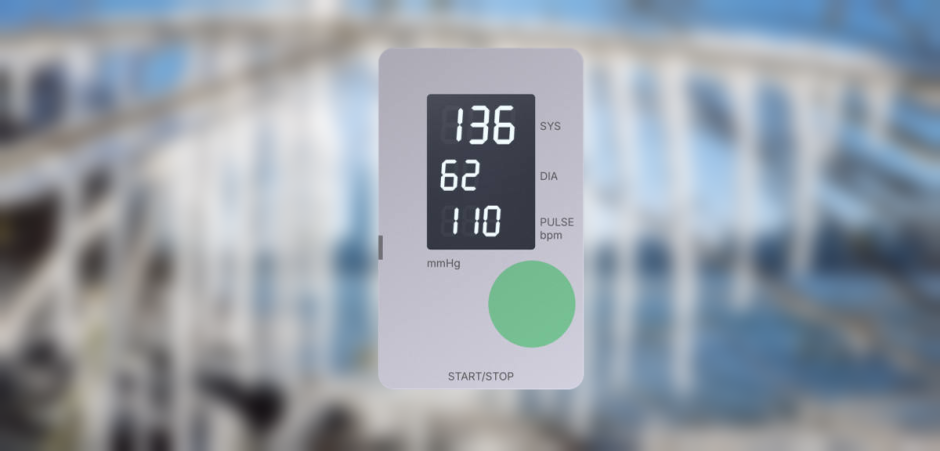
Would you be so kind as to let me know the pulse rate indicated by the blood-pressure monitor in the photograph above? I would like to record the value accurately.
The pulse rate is 110 bpm
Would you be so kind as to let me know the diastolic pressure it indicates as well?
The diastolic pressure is 62 mmHg
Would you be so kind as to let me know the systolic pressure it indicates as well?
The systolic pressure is 136 mmHg
